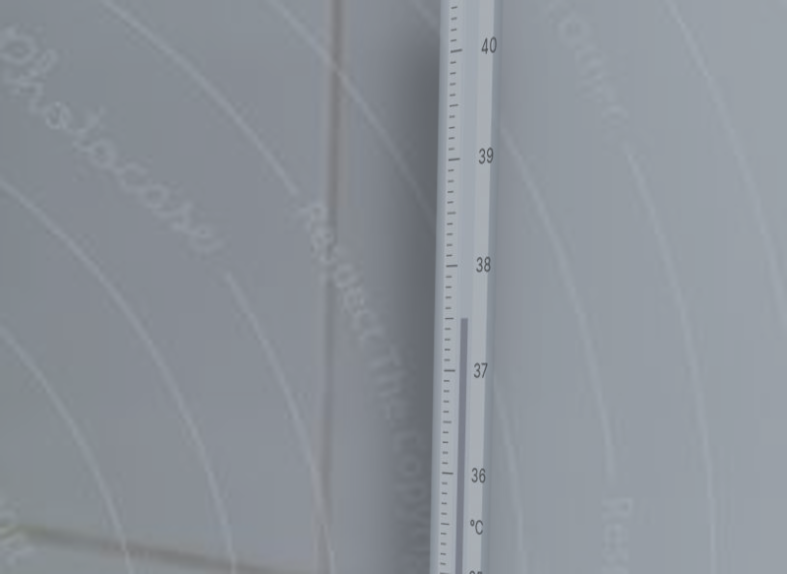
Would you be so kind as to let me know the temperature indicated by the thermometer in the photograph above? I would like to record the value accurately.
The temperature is 37.5 °C
